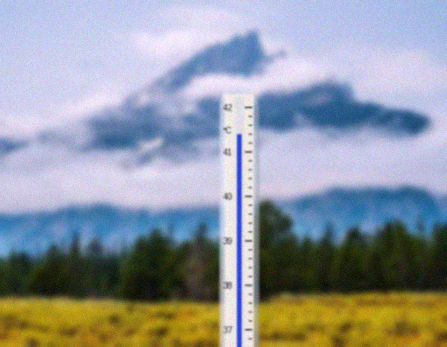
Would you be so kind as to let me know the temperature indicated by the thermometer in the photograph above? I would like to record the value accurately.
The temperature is 41.4 °C
